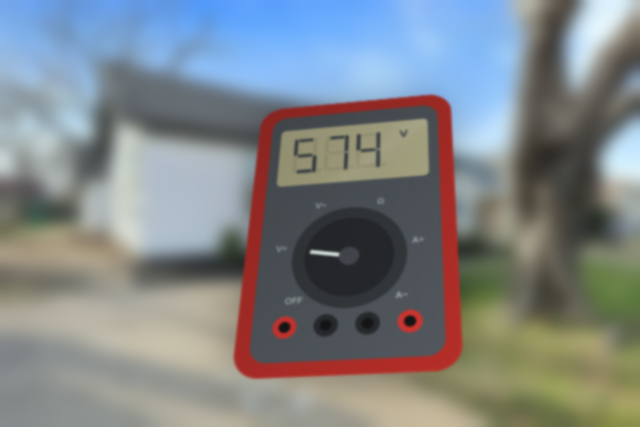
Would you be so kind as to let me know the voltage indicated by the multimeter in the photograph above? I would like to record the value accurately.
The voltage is 574 V
